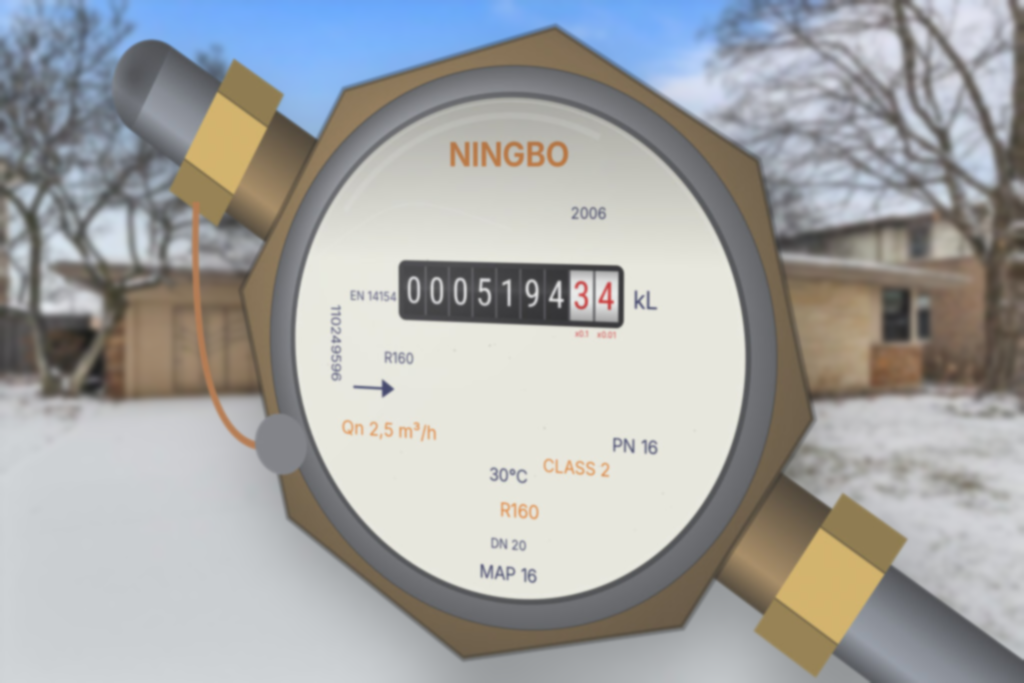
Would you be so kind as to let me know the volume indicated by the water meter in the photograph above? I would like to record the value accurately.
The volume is 5194.34 kL
